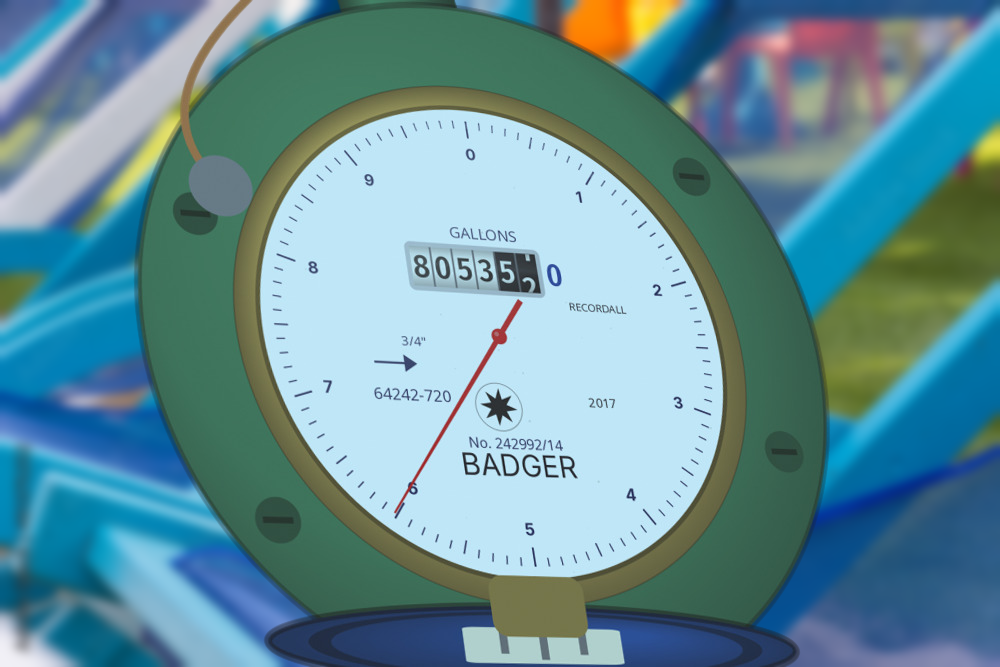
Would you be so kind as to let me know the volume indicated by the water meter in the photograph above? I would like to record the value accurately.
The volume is 8053516.0 gal
